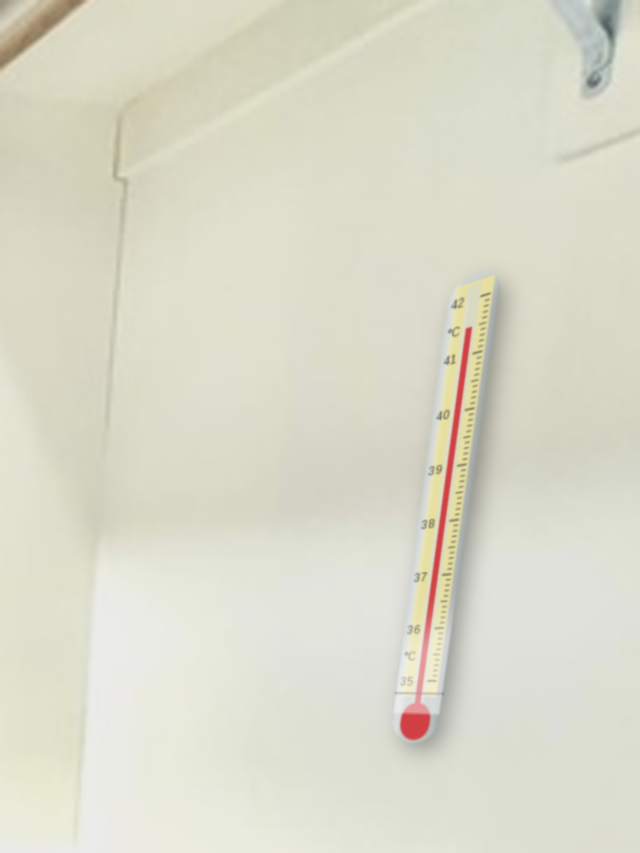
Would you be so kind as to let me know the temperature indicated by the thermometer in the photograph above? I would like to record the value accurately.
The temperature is 41.5 °C
